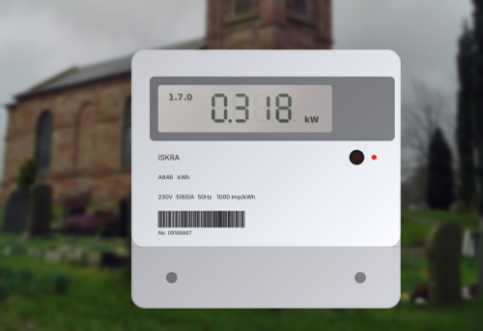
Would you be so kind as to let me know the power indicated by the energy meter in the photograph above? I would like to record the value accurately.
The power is 0.318 kW
